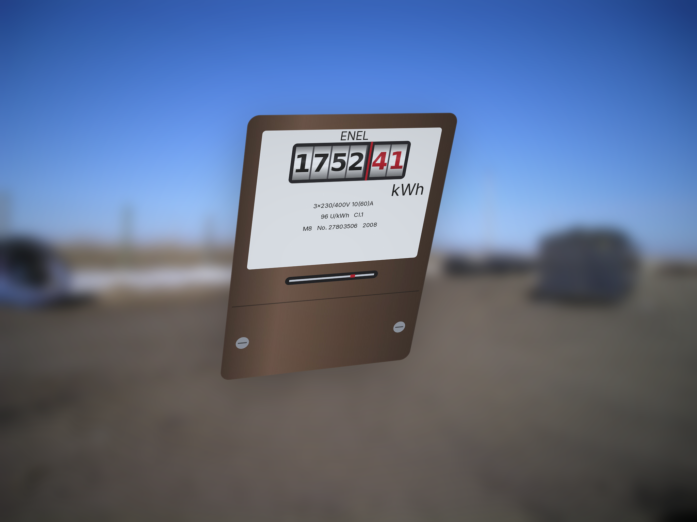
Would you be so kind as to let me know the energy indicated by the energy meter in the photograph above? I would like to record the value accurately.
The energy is 1752.41 kWh
